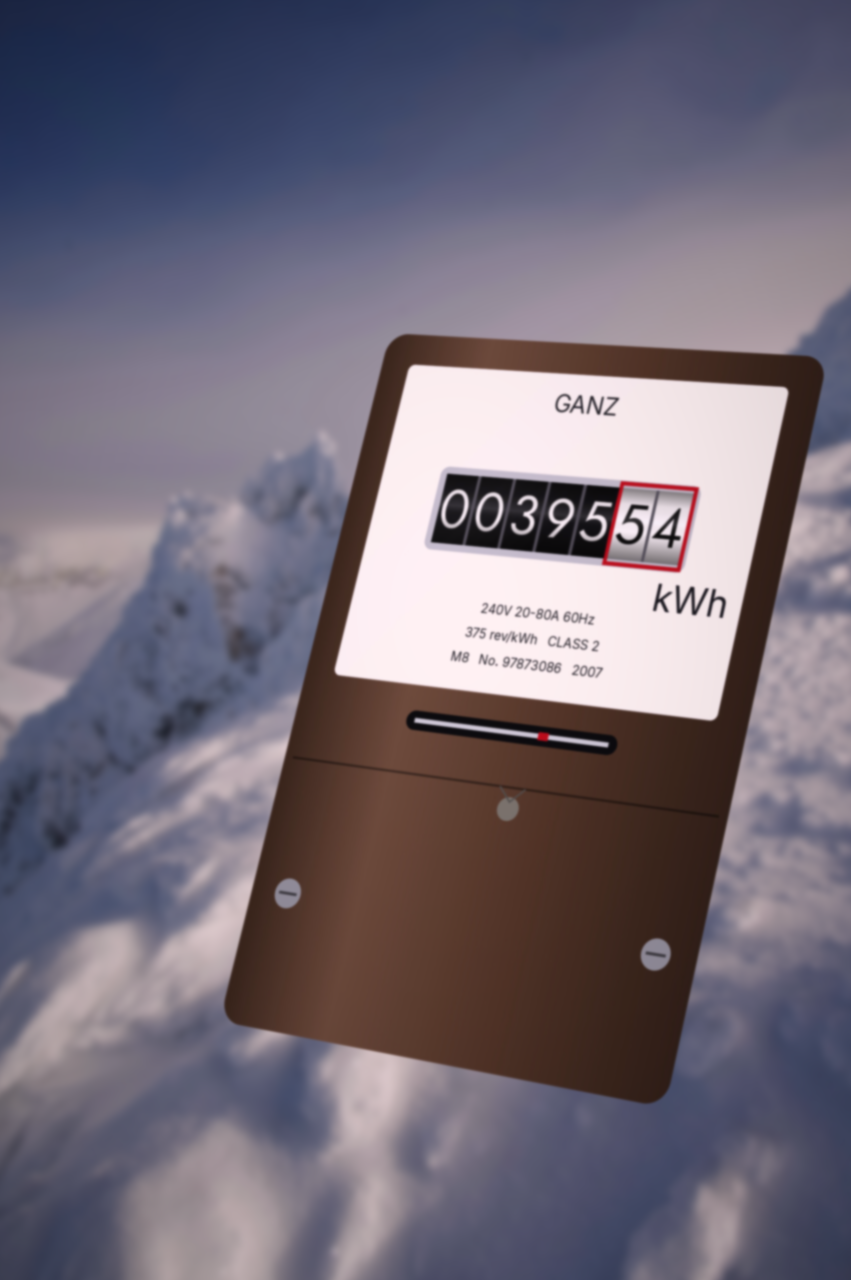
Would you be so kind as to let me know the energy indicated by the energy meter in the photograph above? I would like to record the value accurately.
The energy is 395.54 kWh
